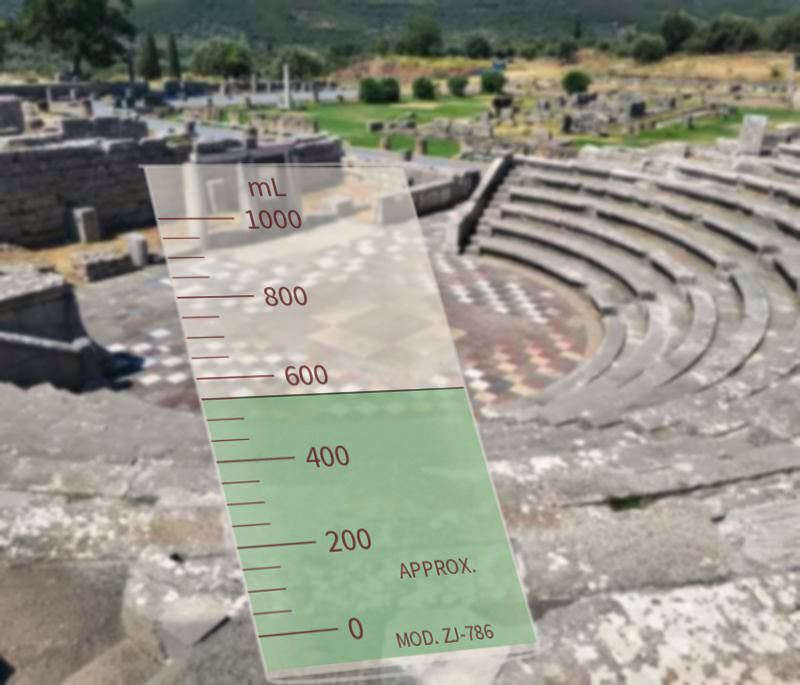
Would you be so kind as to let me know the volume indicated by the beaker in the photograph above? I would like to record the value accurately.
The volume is 550 mL
